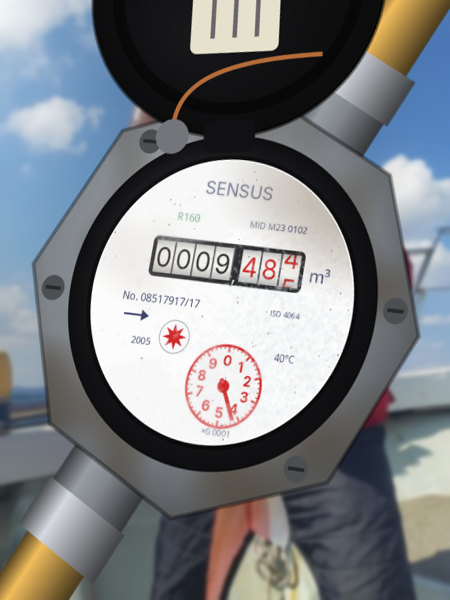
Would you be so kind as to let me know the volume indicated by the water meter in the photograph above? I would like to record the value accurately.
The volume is 9.4844 m³
